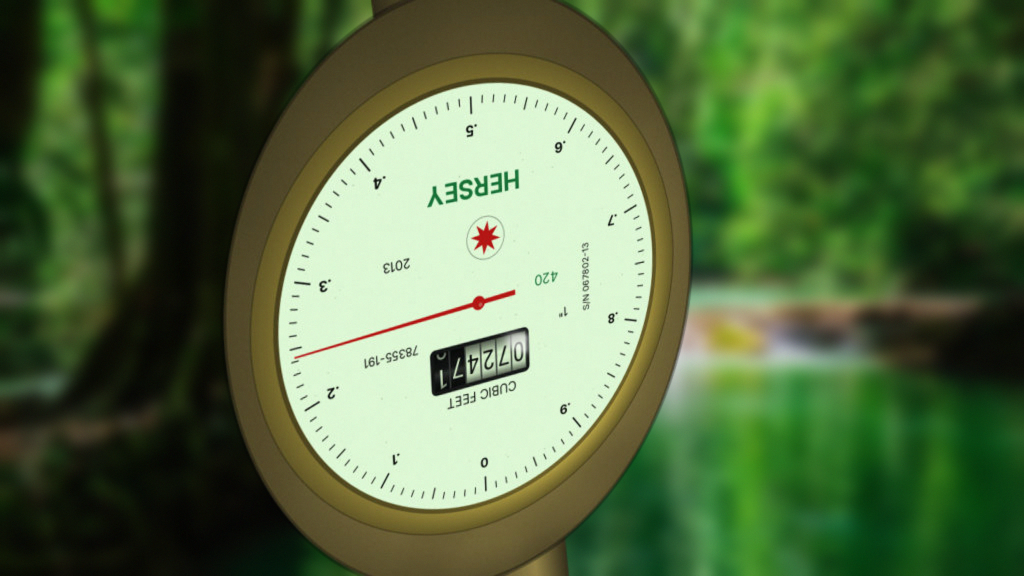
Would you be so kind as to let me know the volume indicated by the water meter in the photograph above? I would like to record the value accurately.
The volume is 72471.24 ft³
